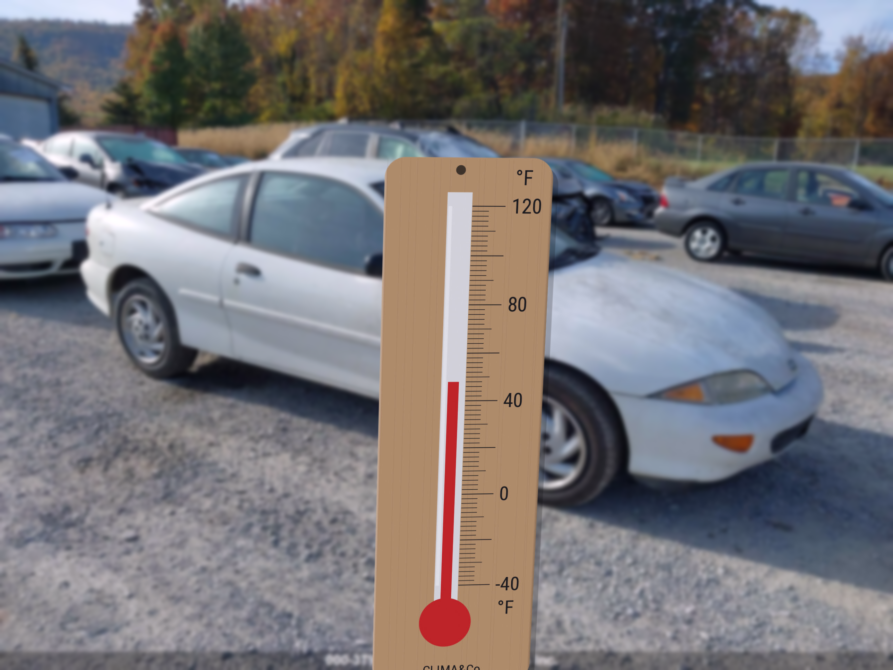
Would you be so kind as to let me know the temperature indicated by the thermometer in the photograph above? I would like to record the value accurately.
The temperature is 48 °F
